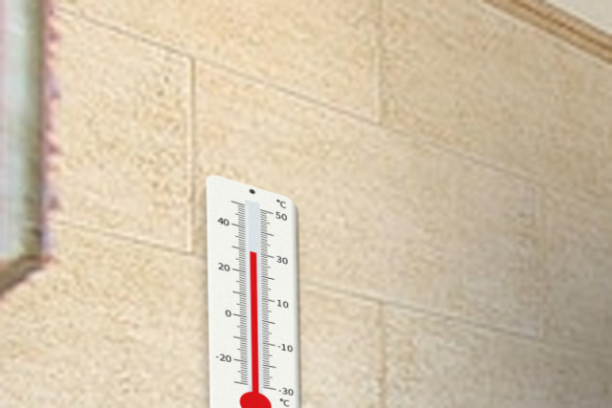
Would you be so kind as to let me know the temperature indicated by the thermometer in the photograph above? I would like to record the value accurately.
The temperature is 30 °C
